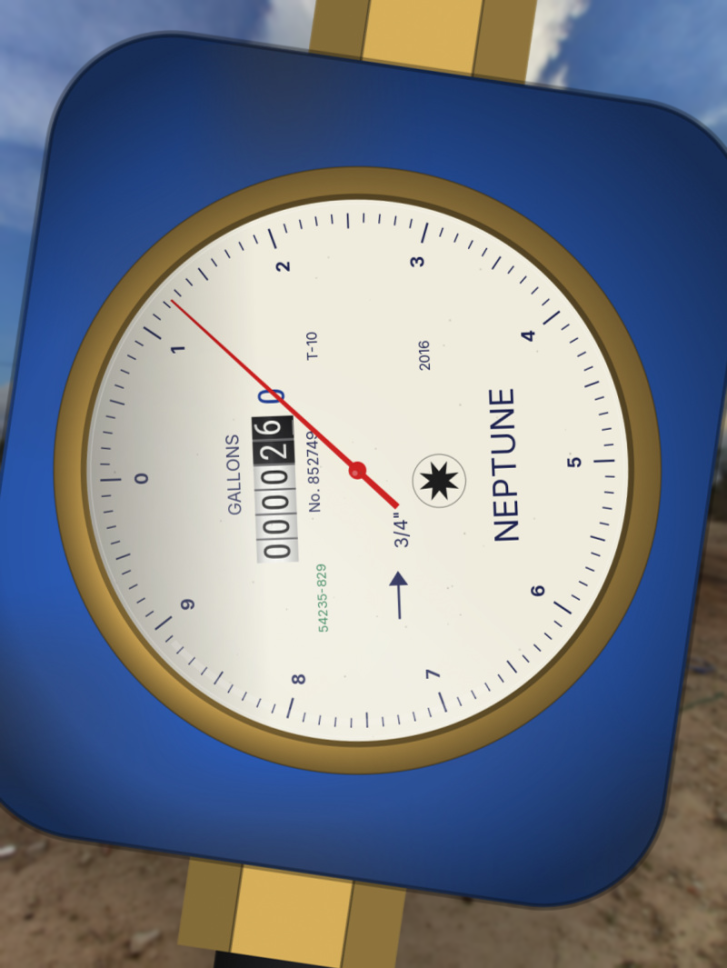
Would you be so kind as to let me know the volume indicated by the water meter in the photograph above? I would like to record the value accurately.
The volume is 261.2 gal
